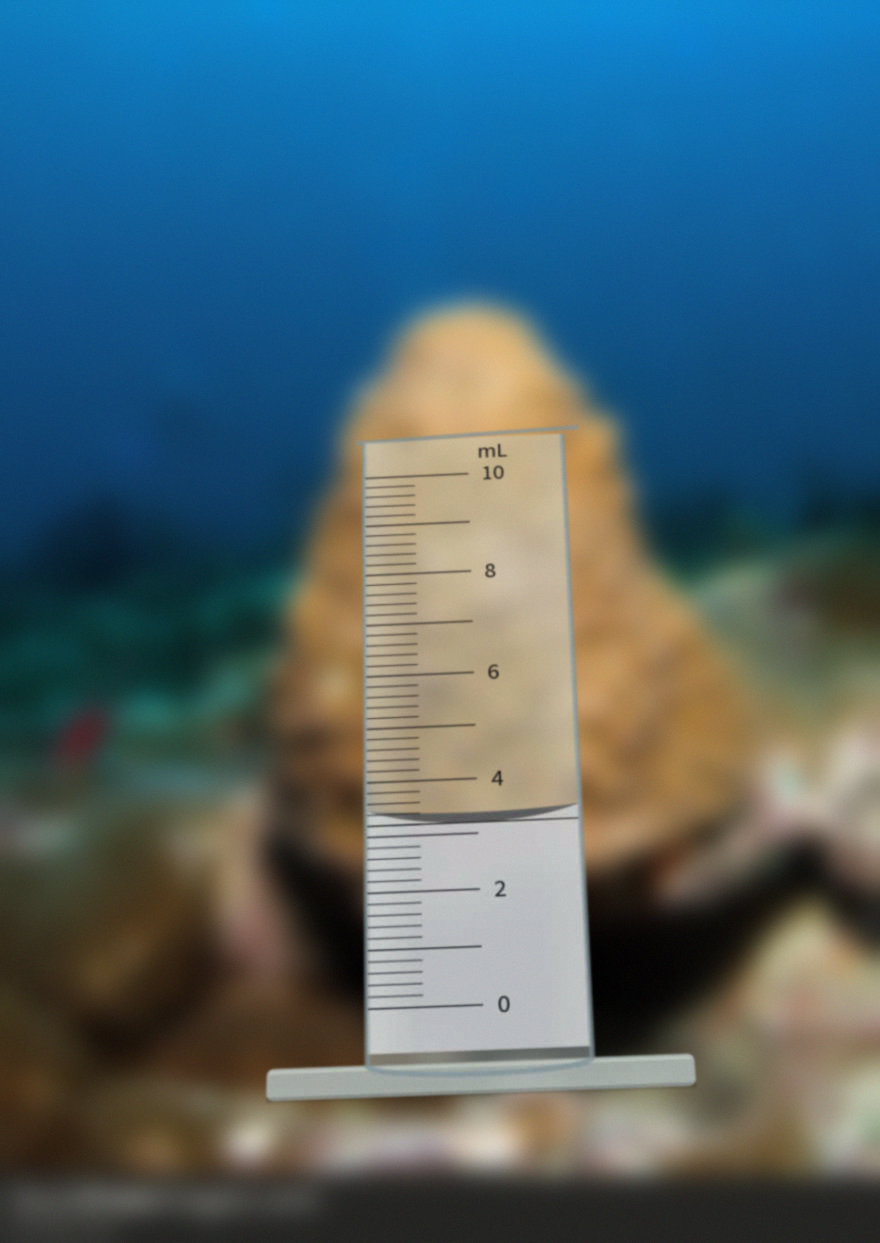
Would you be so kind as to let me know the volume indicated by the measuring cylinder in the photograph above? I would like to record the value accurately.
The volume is 3.2 mL
